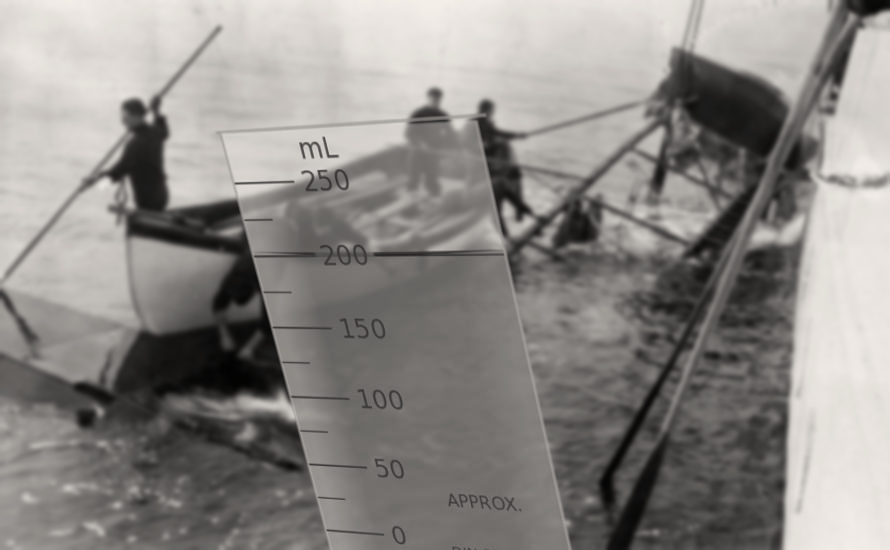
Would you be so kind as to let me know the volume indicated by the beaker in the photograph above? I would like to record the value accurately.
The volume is 200 mL
